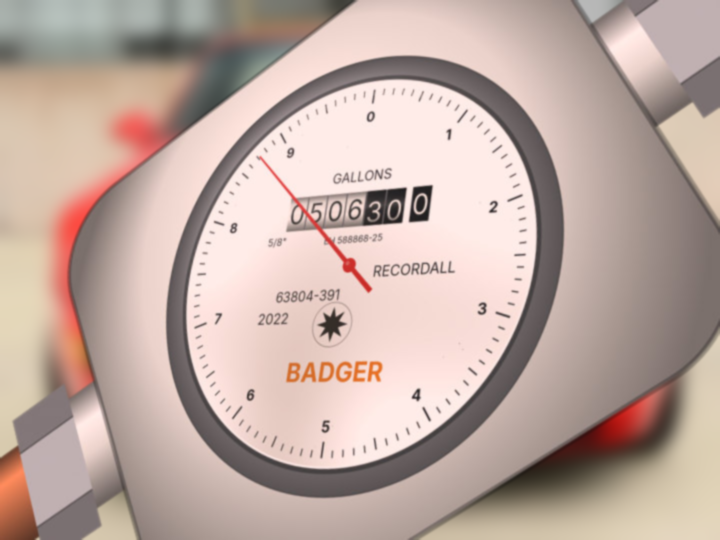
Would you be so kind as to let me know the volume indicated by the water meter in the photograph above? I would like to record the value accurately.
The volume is 506298.7 gal
